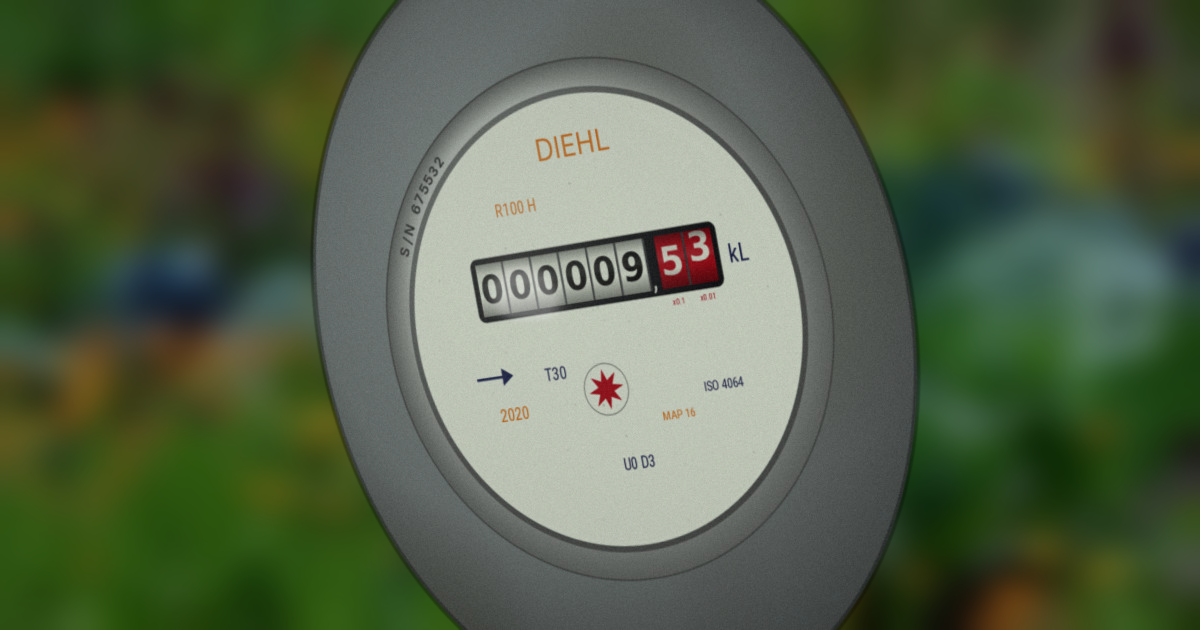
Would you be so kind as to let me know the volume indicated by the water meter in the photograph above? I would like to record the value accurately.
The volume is 9.53 kL
